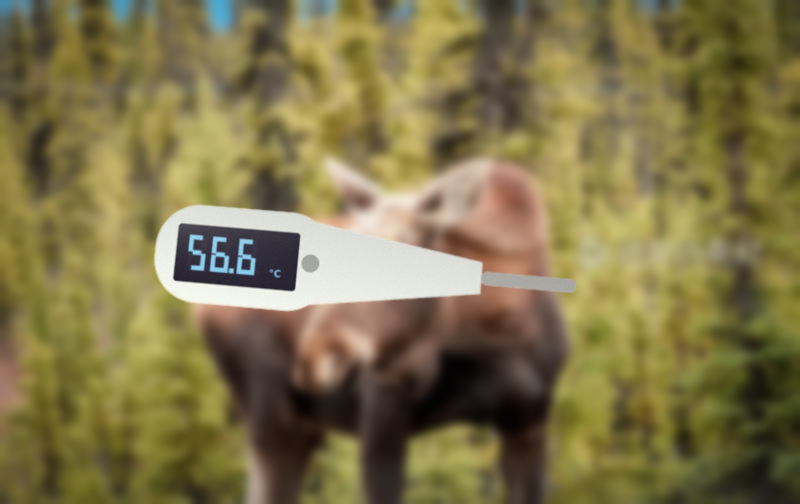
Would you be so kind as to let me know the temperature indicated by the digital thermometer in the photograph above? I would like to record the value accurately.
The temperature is 56.6 °C
